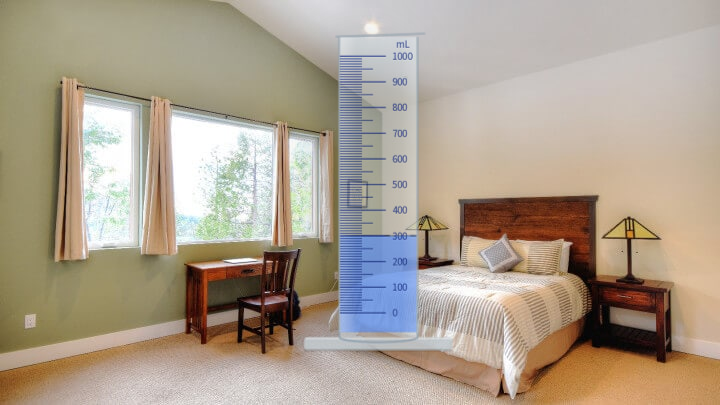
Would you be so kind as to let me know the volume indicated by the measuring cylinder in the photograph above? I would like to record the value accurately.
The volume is 300 mL
